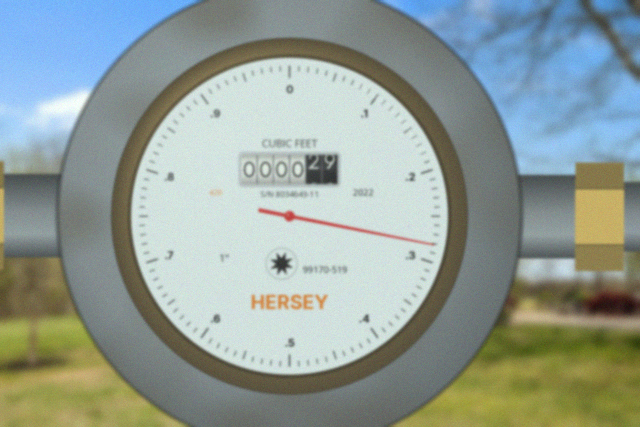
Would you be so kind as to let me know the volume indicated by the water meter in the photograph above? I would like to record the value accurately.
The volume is 29.28 ft³
